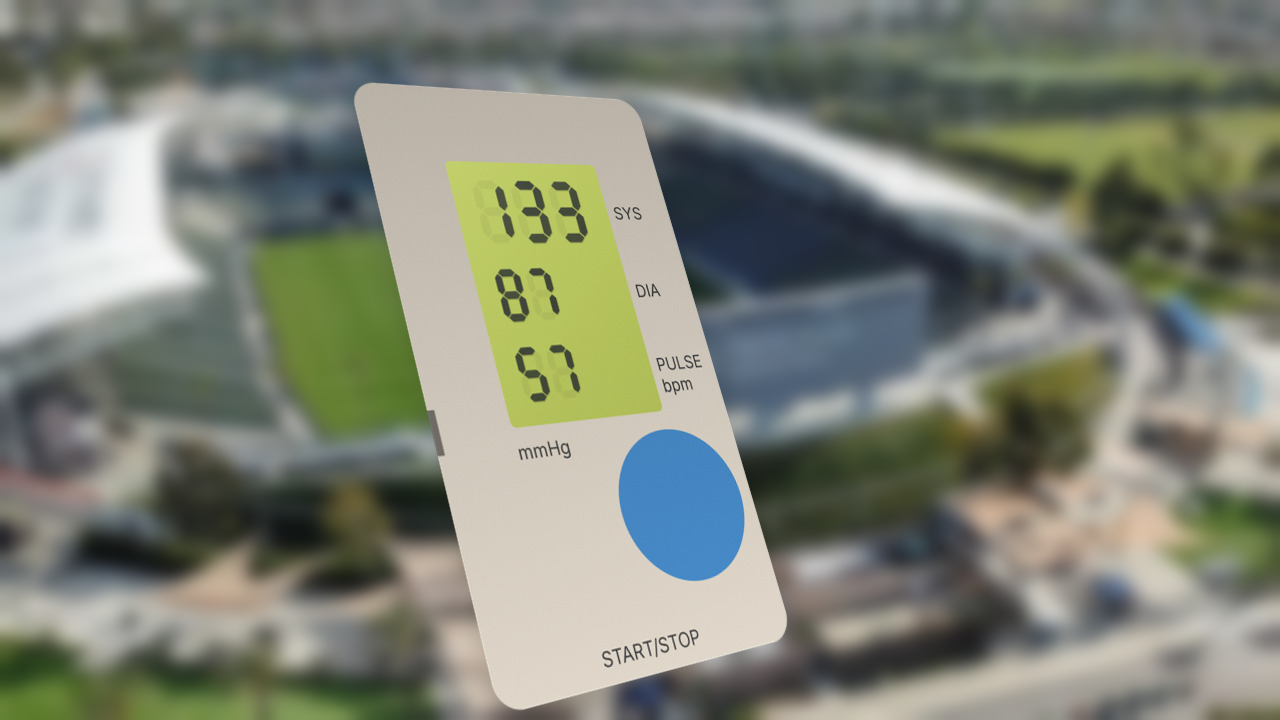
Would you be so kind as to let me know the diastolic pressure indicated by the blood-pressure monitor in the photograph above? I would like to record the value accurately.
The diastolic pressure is 87 mmHg
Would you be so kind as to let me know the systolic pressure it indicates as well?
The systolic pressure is 133 mmHg
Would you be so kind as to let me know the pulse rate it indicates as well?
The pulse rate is 57 bpm
